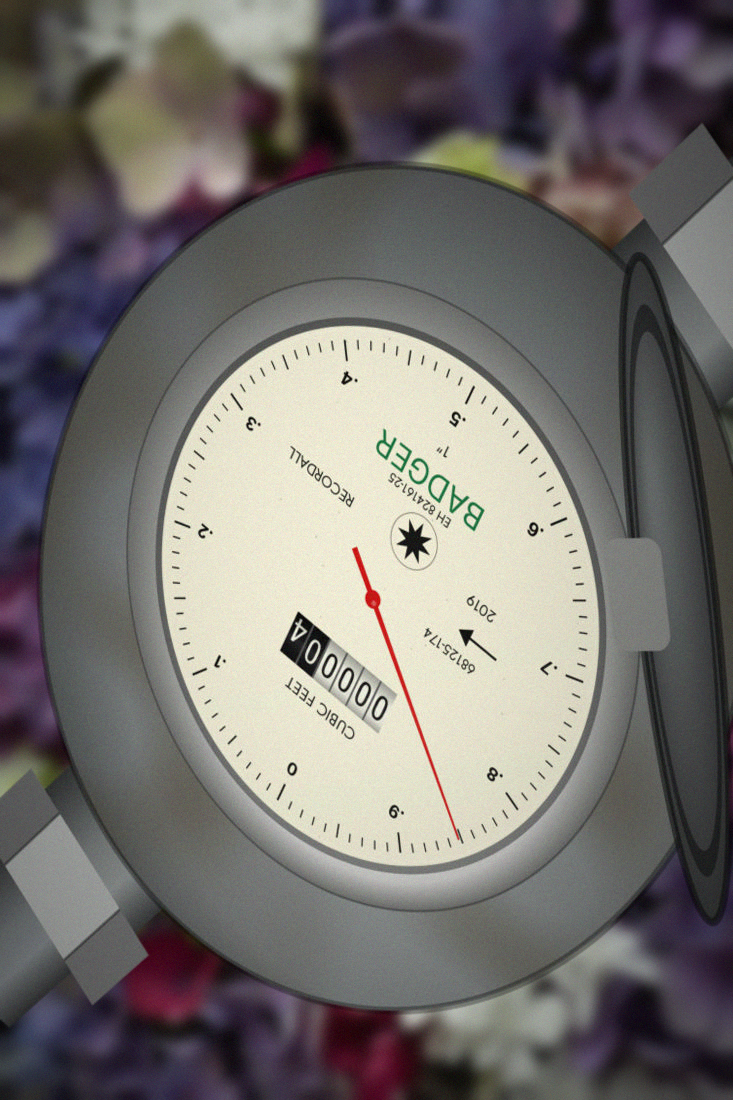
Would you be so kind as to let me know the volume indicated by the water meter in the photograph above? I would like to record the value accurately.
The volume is 3.85 ft³
